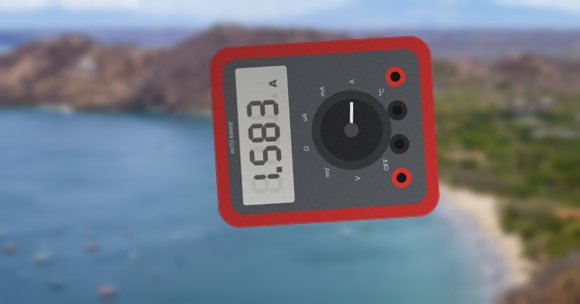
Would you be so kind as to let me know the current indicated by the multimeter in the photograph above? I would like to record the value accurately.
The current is 1.583 A
